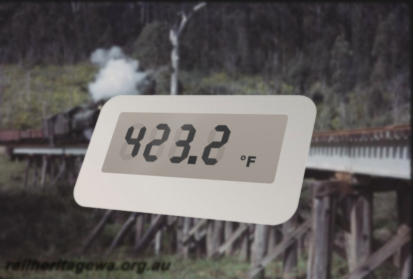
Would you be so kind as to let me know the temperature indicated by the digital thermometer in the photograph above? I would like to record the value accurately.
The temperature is 423.2 °F
